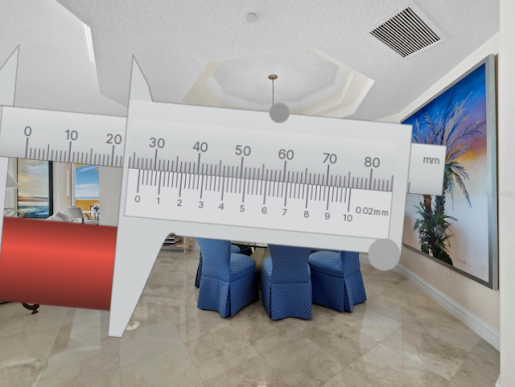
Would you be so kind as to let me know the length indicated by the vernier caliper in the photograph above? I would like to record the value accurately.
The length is 26.5 mm
